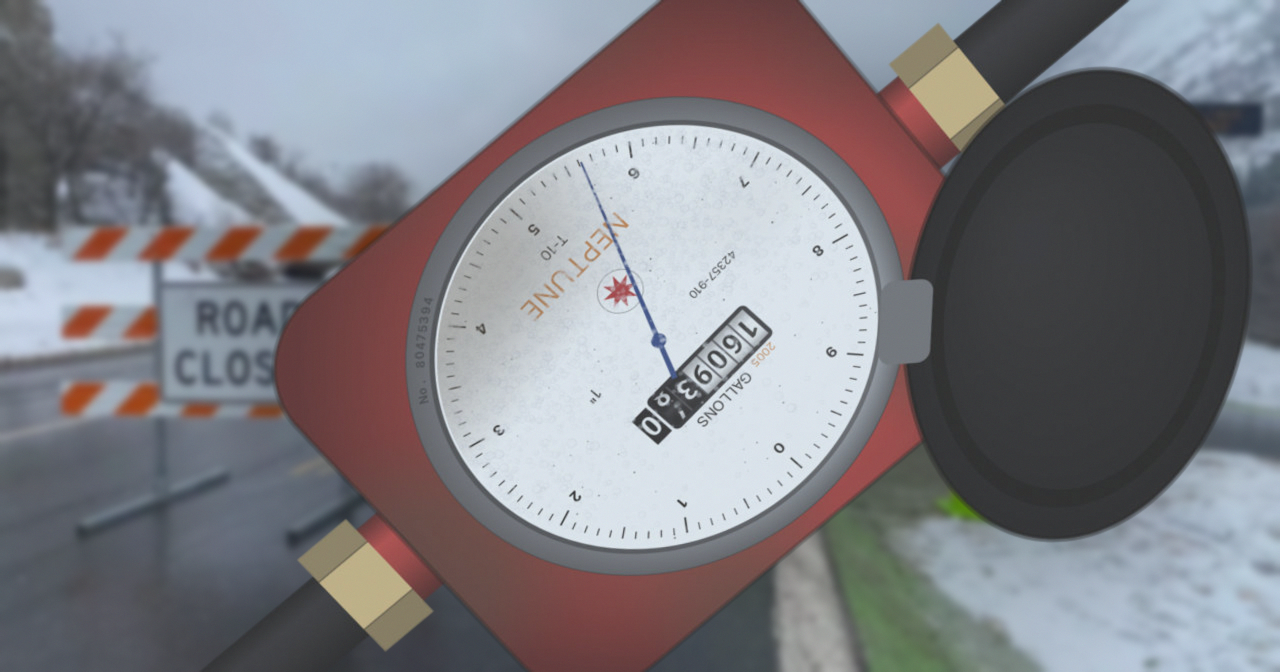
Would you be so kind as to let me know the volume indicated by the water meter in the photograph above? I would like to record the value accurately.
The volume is 1609375.6 gal
